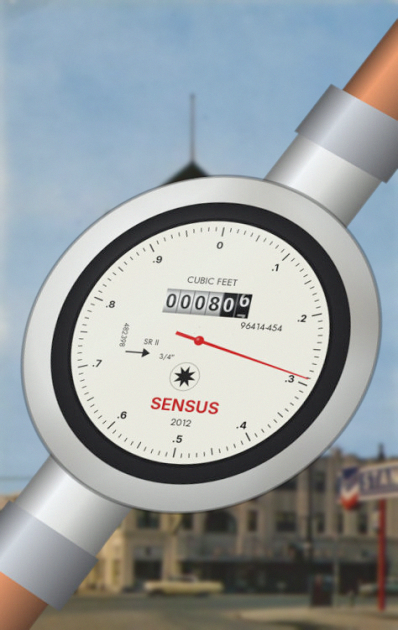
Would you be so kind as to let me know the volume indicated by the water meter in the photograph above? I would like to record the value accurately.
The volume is 806.29 ft³
